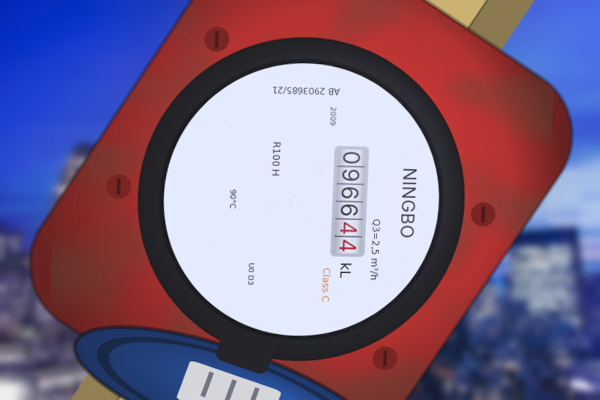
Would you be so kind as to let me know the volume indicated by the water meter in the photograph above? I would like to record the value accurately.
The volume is 966.44 kL
